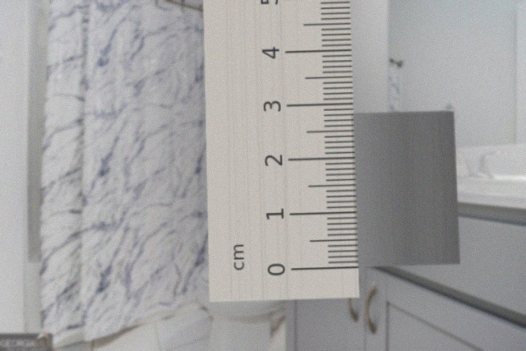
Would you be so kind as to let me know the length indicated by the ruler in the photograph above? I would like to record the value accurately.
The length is 2.8 cm
